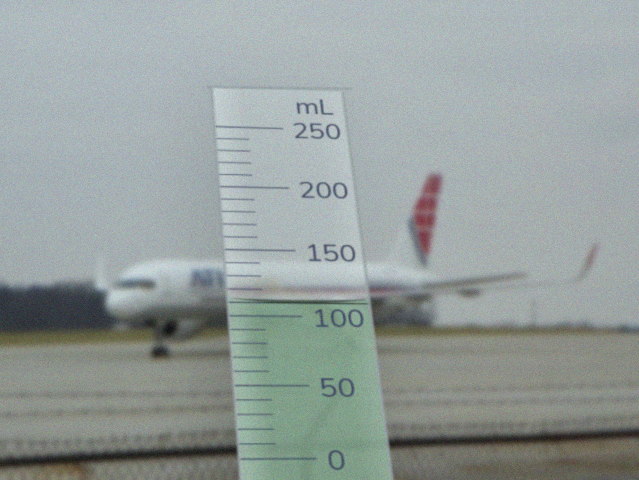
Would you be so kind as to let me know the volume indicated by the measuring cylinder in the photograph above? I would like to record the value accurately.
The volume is 110 mL
